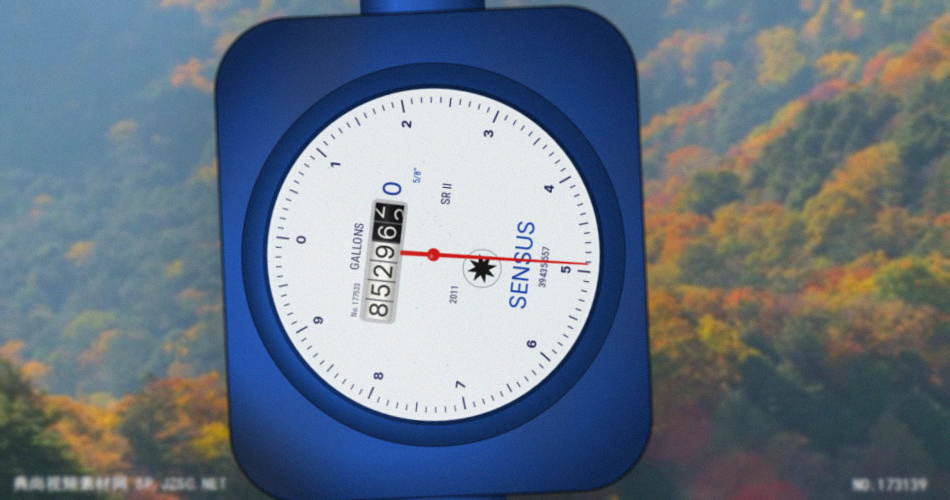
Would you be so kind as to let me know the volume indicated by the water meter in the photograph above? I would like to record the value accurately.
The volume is 8529624.9 gal
